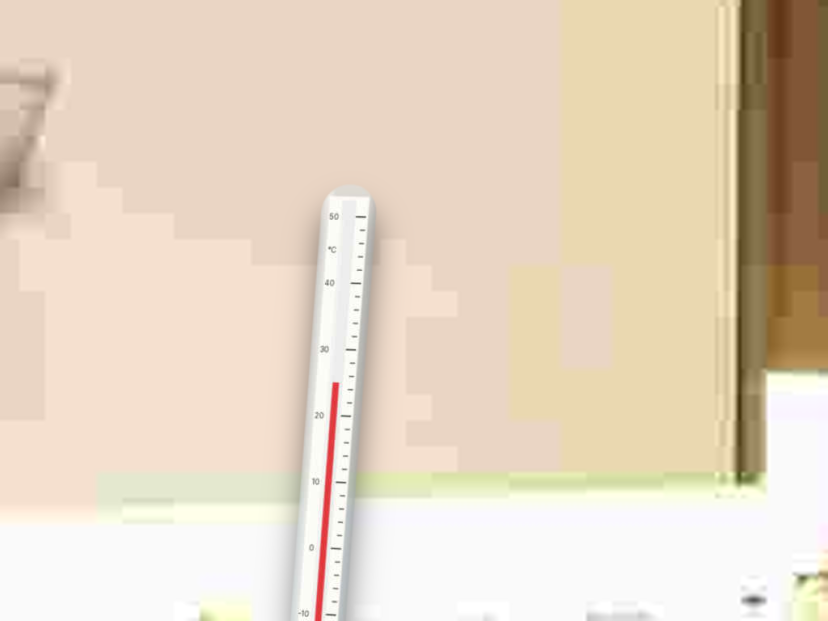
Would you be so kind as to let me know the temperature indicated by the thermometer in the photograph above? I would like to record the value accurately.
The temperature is 25 °C
